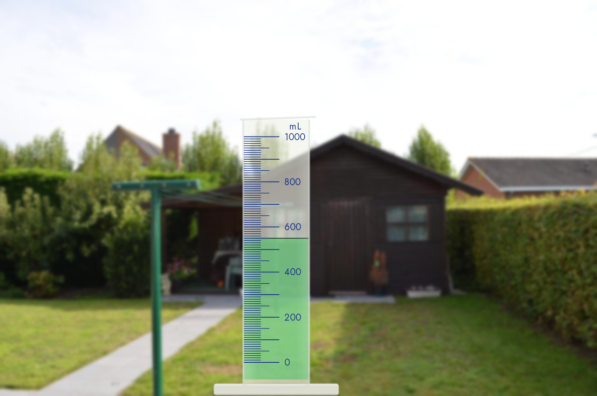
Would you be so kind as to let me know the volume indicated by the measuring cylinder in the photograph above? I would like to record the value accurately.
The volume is 550 mL
